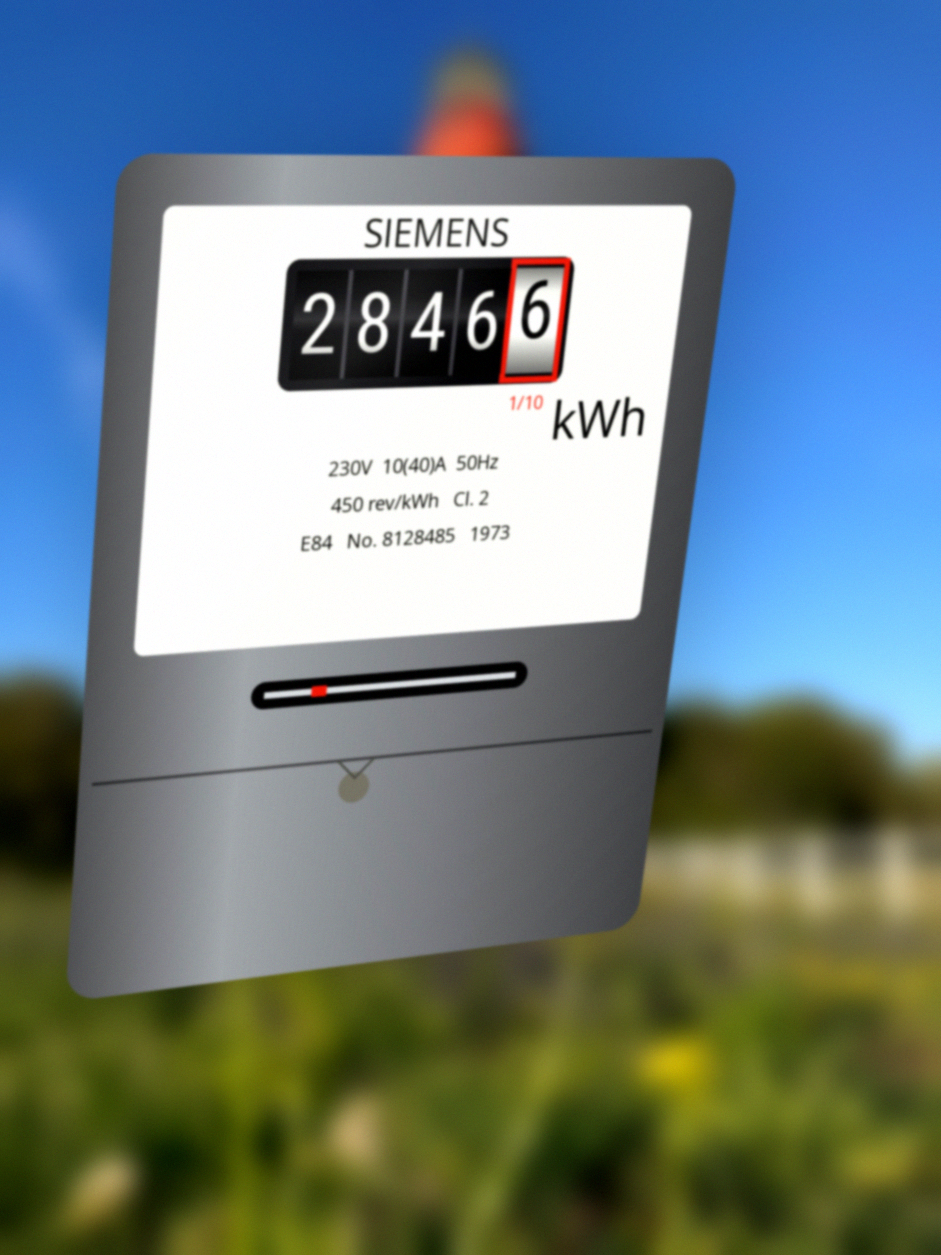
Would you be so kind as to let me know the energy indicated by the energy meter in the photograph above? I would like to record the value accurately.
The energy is 2846.6 kWh
